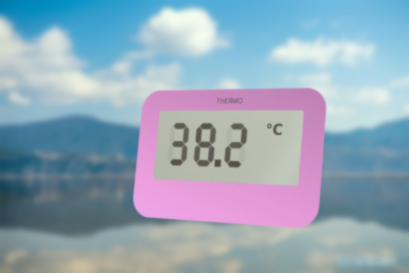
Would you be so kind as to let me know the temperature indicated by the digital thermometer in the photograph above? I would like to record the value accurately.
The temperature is 38.2 °C
